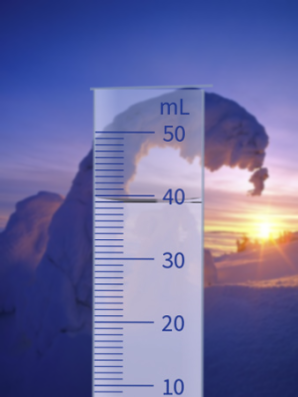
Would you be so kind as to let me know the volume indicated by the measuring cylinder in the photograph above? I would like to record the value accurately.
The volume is 39 mL
